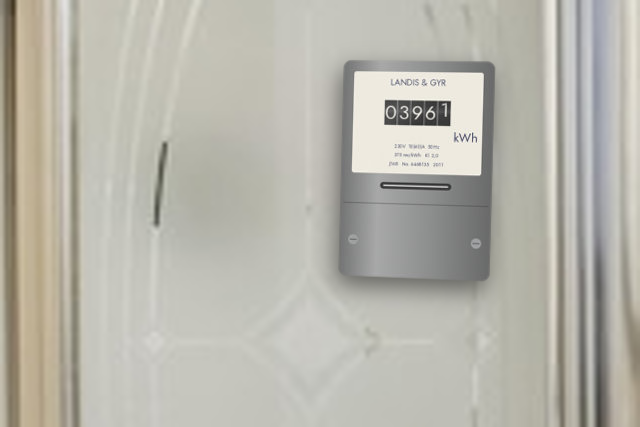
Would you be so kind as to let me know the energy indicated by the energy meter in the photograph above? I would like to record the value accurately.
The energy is 3961 kWh
